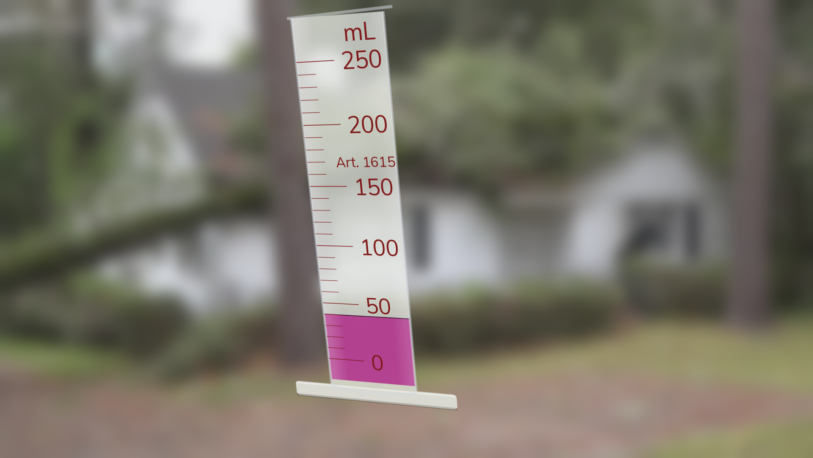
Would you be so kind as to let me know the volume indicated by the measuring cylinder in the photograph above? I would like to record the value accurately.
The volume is 40 mL
